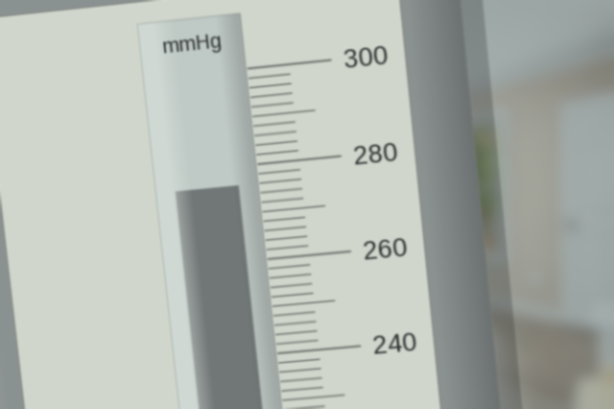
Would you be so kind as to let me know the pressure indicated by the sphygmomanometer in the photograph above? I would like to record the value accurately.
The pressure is 276 mmHg
